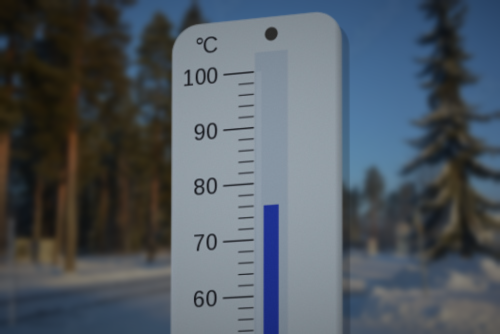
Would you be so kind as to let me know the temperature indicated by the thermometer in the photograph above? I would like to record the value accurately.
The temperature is 76 °C
